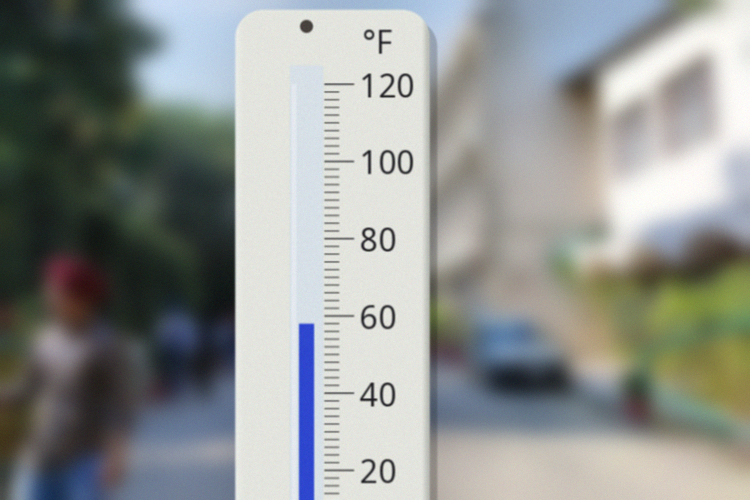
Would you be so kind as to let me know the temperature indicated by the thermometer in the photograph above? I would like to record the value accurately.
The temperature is 58 °F
